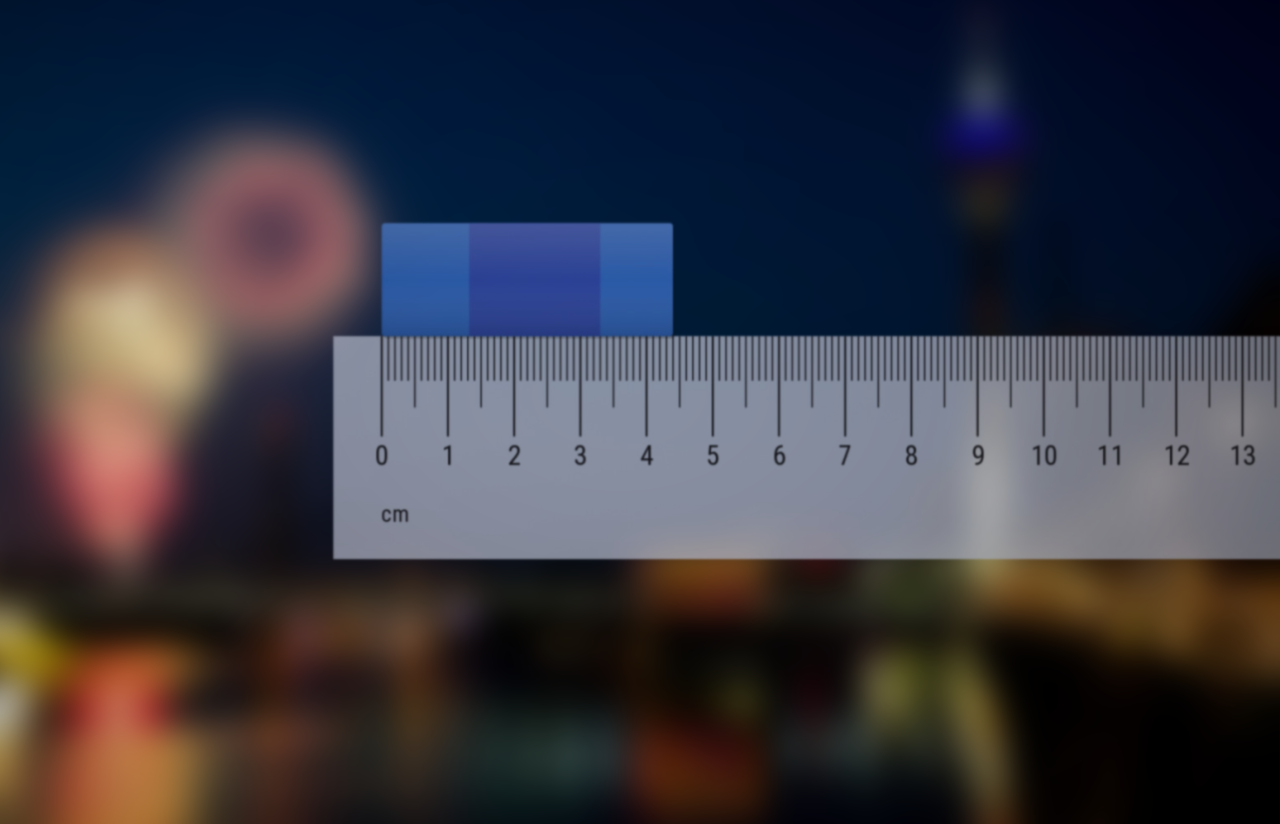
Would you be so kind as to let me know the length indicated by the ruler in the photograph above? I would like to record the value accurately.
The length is 4.4 cm
